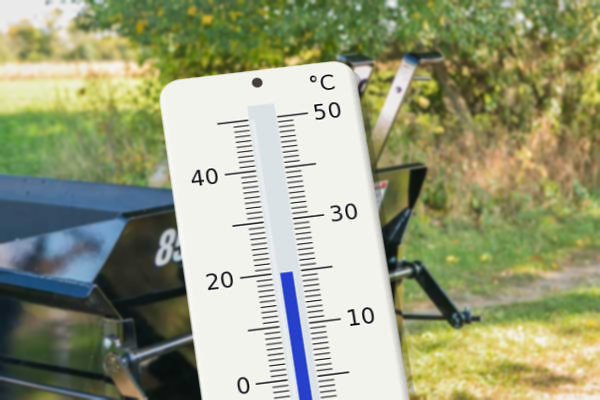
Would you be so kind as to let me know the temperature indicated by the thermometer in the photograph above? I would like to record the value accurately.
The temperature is 20 °C
